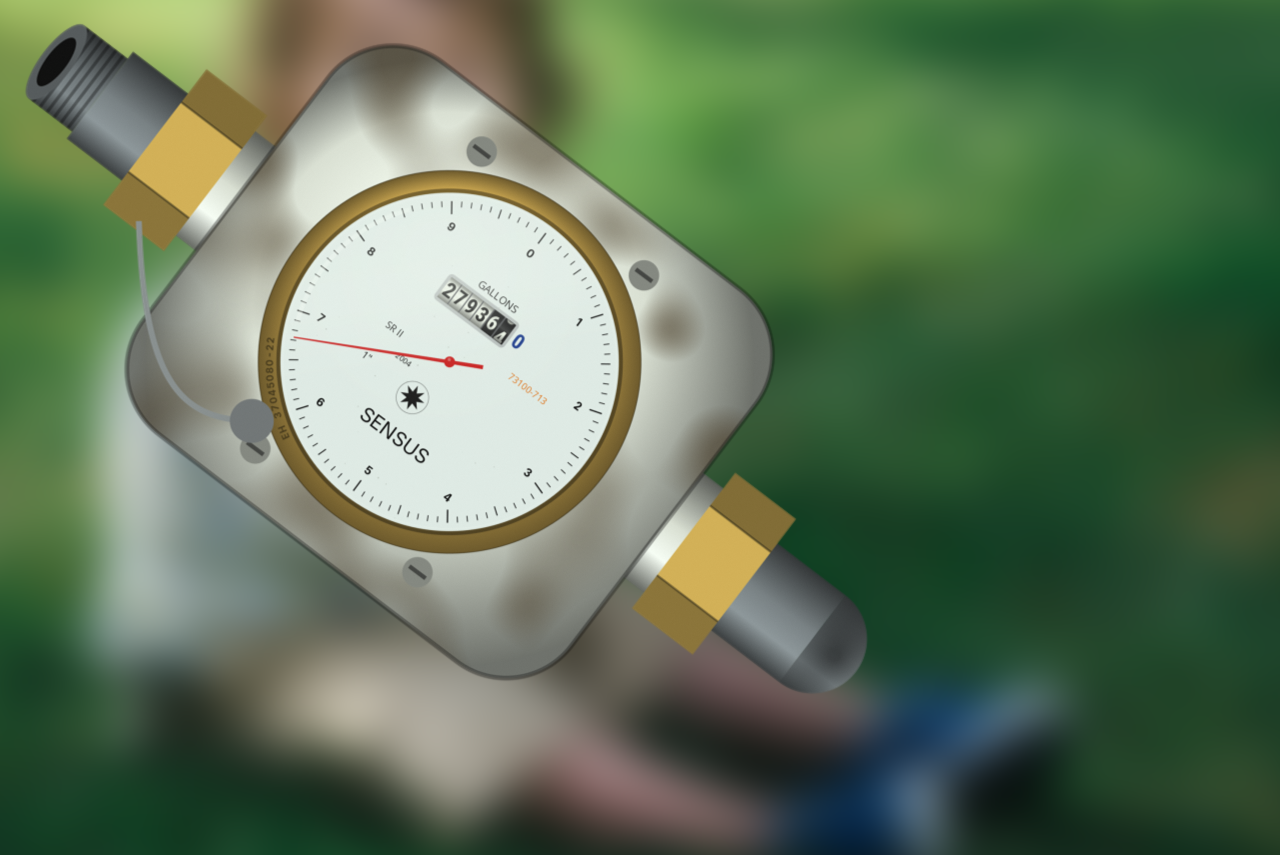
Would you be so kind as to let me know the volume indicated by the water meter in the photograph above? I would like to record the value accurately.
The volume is 2793636.7 gal
